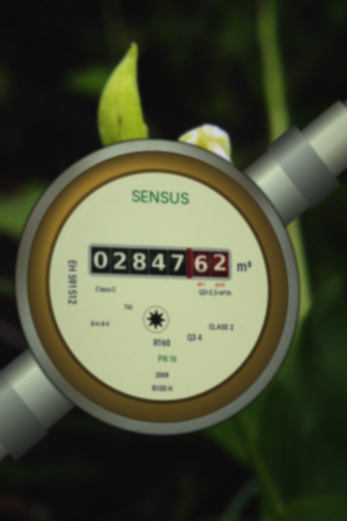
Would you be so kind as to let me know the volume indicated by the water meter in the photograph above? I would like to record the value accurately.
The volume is 2847.62 m³
